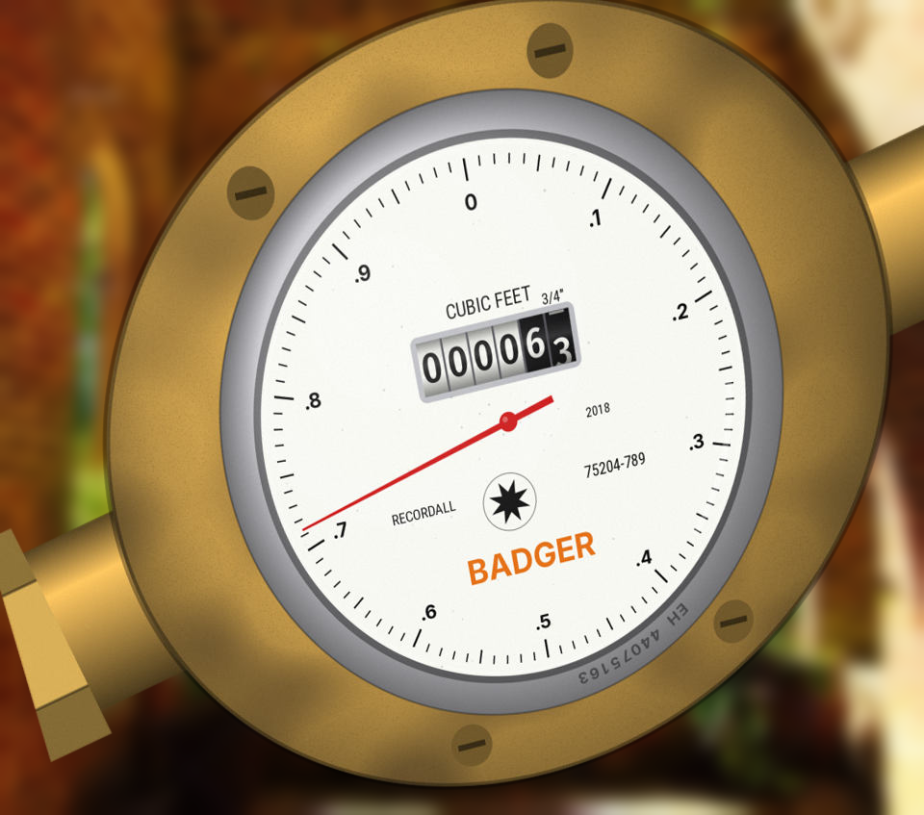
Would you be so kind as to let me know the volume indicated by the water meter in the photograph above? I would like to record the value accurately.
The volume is 62.71 ft³
